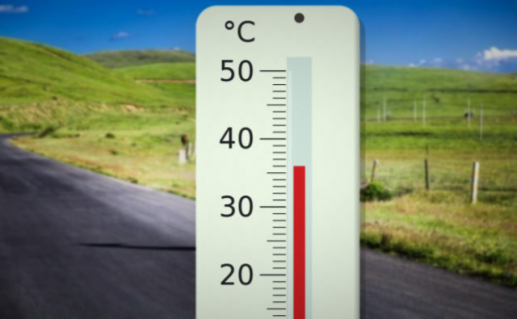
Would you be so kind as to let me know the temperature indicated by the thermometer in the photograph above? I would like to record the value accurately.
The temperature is 36 °C
